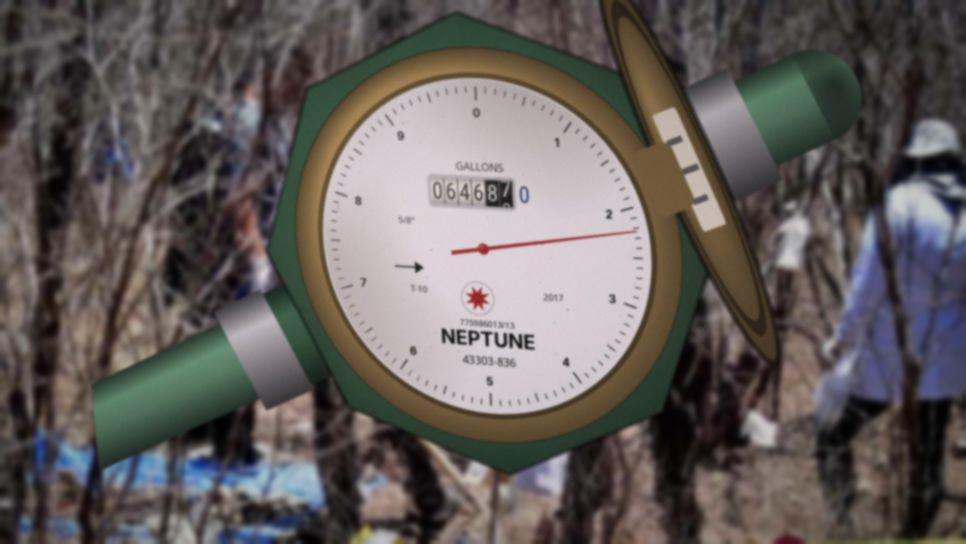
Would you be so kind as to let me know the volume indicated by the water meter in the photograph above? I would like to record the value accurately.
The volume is 646872.2 gal
